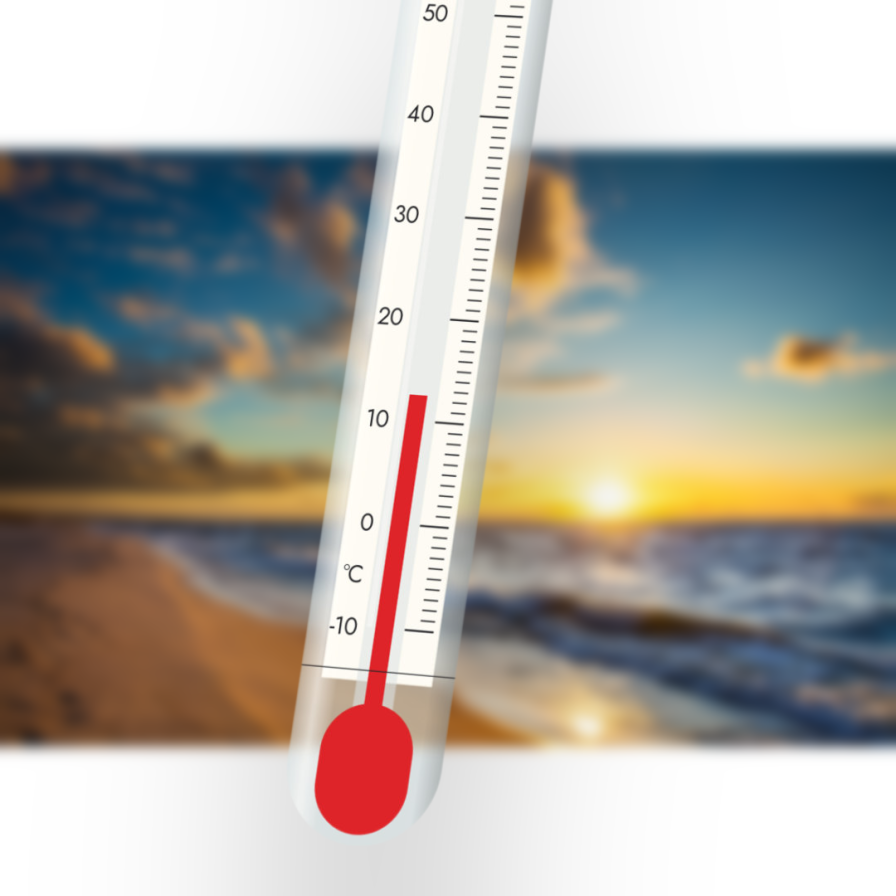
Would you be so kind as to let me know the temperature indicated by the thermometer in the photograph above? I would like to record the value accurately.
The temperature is 12.5 °C
